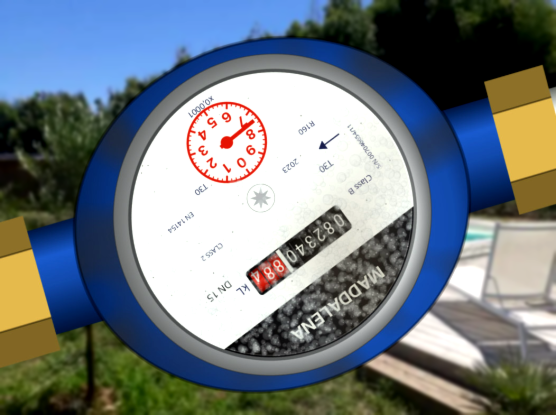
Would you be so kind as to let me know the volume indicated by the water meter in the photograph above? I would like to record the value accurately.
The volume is 82340.8837 kL
